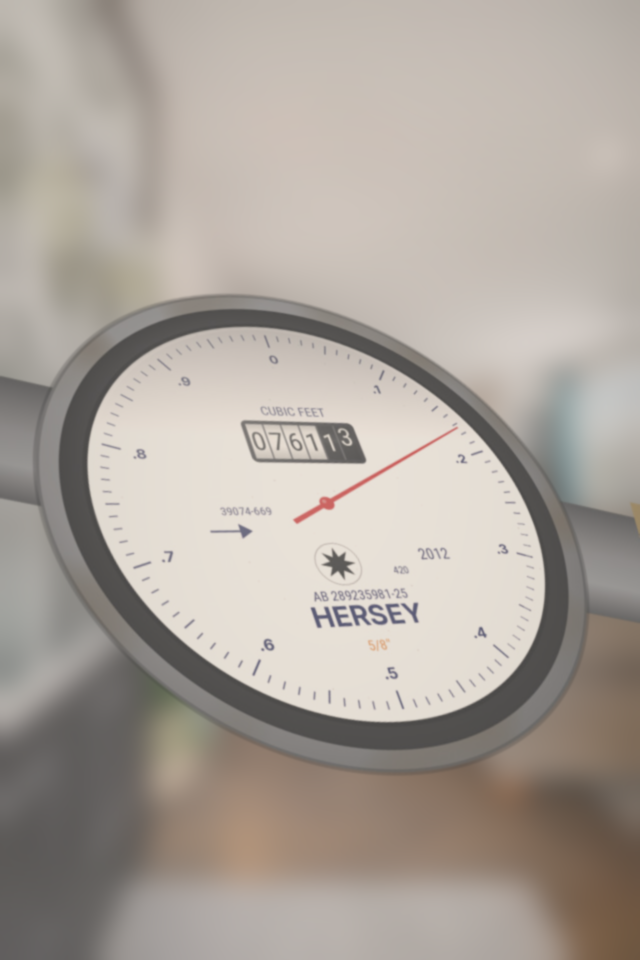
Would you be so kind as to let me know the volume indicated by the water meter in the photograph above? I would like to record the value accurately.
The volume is 76113.17 ft³
